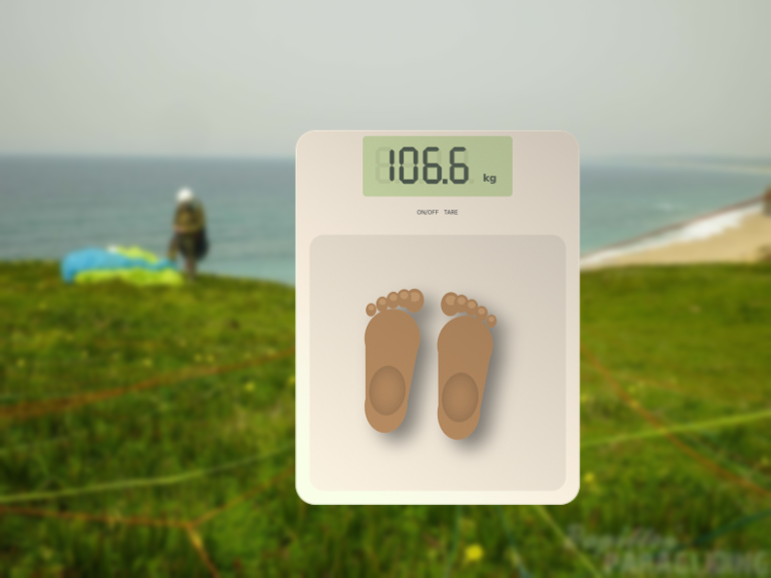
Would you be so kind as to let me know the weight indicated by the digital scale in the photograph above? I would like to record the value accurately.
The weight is 106.6 kg
